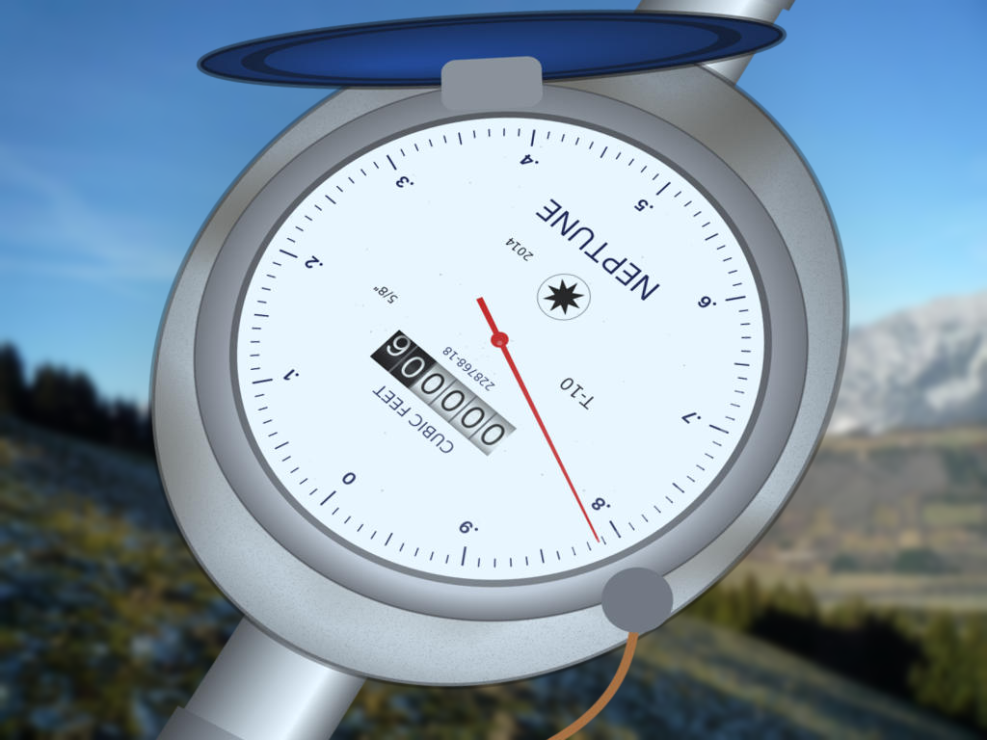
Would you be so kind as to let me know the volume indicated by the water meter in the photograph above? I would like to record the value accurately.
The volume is 5.81 ft³
